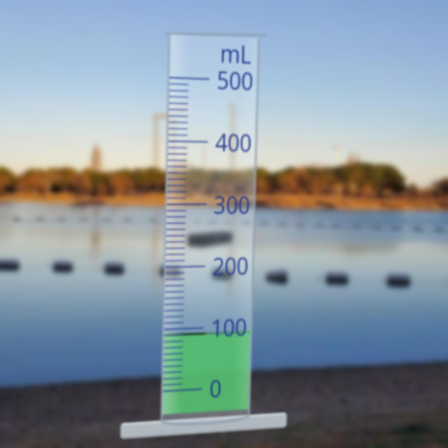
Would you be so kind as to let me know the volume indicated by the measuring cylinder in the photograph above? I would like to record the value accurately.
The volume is 90 mL
